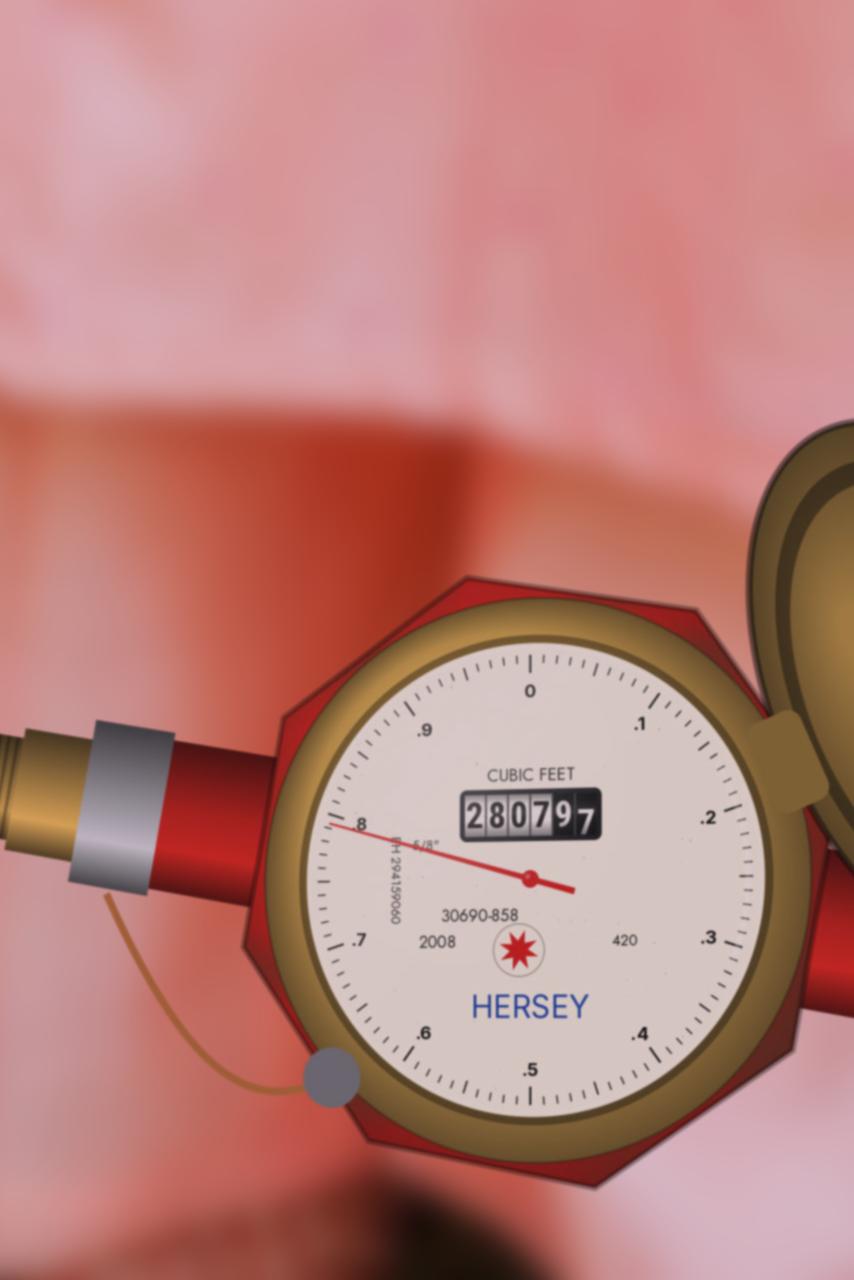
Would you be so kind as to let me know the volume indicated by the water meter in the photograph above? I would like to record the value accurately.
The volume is 280796.79 ft³
